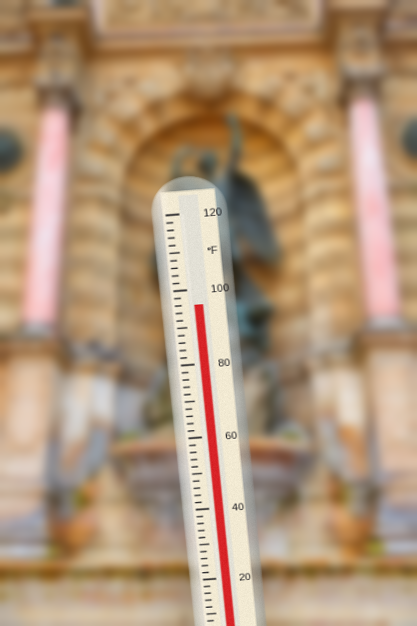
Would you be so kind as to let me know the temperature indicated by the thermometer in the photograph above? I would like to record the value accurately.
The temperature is 96 °F
